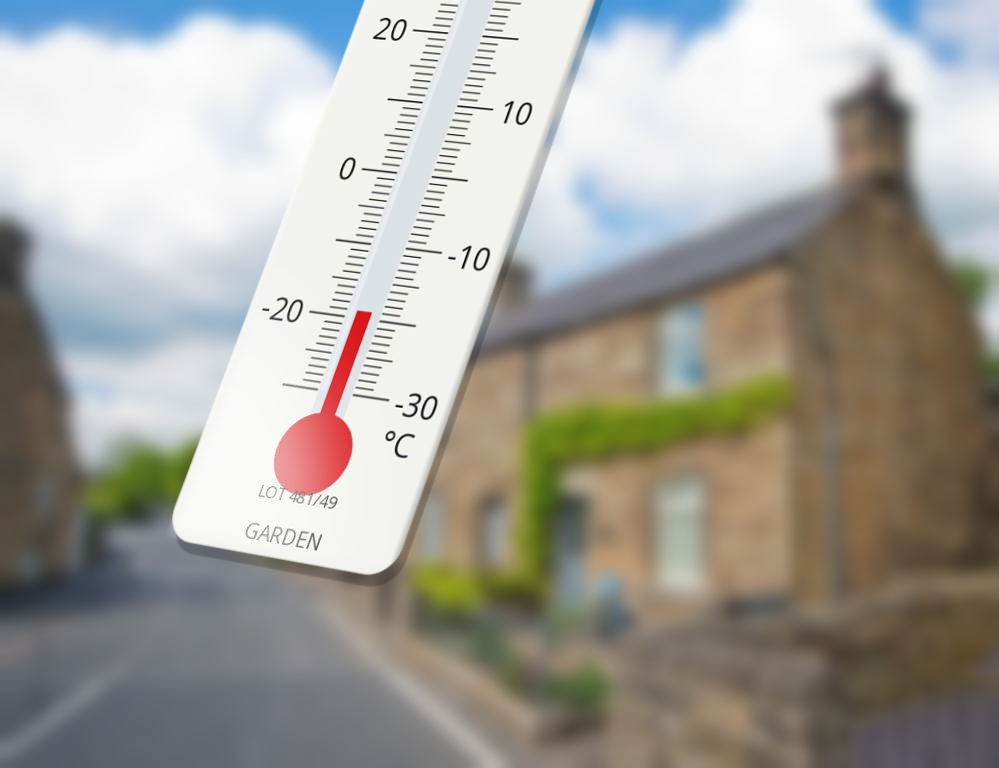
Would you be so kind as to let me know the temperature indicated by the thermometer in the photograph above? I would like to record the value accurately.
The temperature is -19 °C
